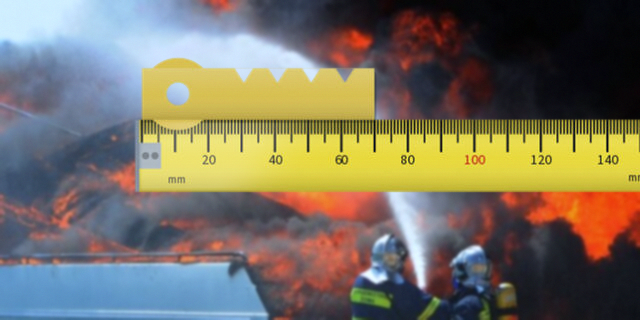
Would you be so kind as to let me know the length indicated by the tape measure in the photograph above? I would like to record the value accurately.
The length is 70 mm
